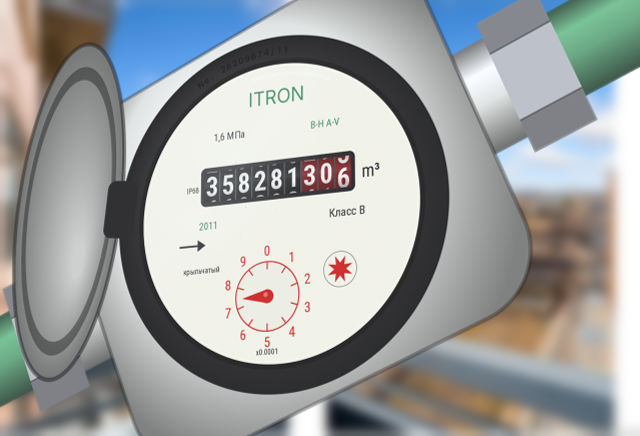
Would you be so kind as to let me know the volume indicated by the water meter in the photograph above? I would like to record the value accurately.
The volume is 358281.3057 m³
